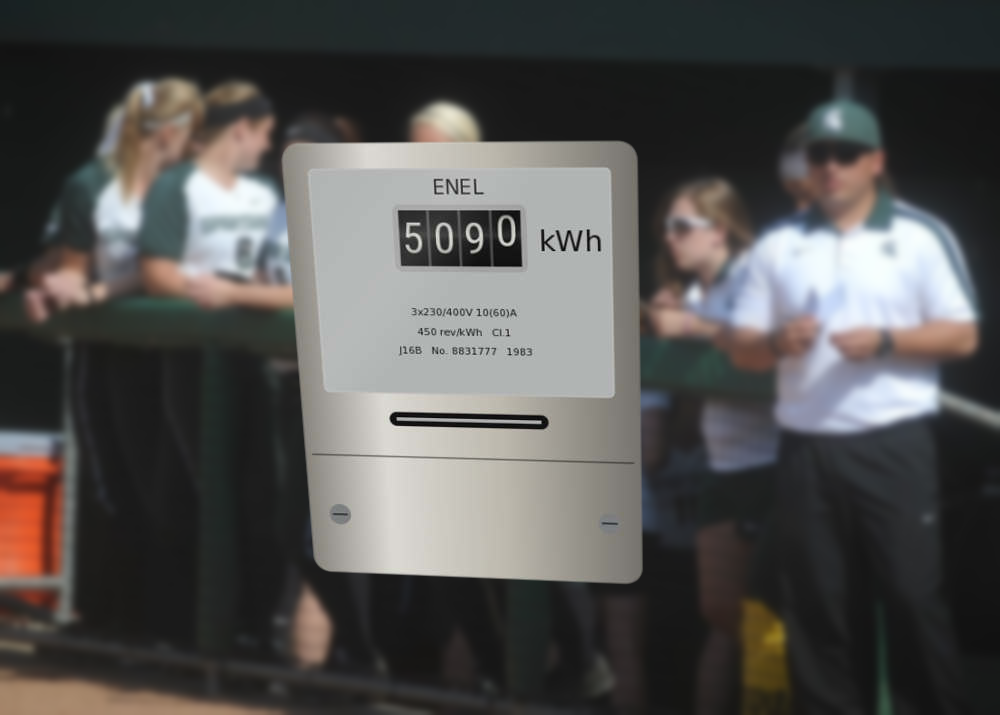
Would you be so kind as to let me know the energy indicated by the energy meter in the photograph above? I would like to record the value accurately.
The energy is 5090 kWh
